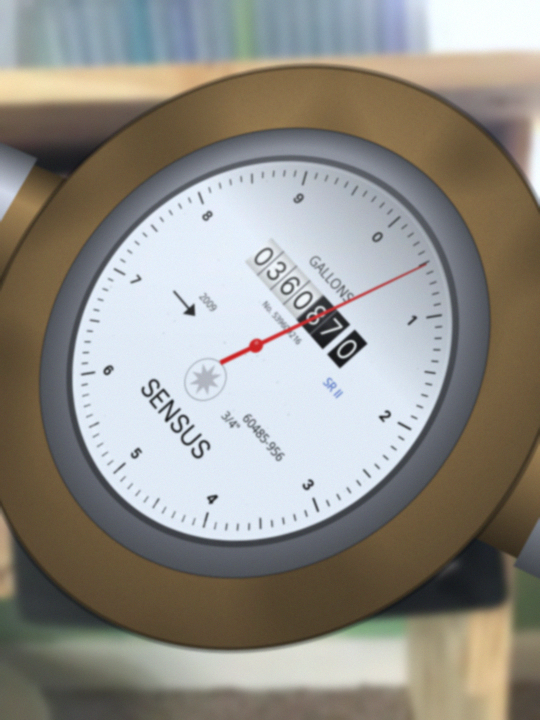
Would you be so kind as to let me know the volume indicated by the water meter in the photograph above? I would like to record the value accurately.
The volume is 360870.5 gal
